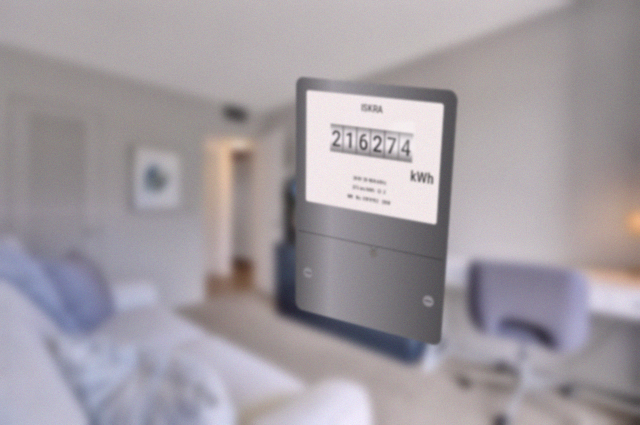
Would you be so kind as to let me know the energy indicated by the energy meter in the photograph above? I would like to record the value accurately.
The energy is 216274 kWh
